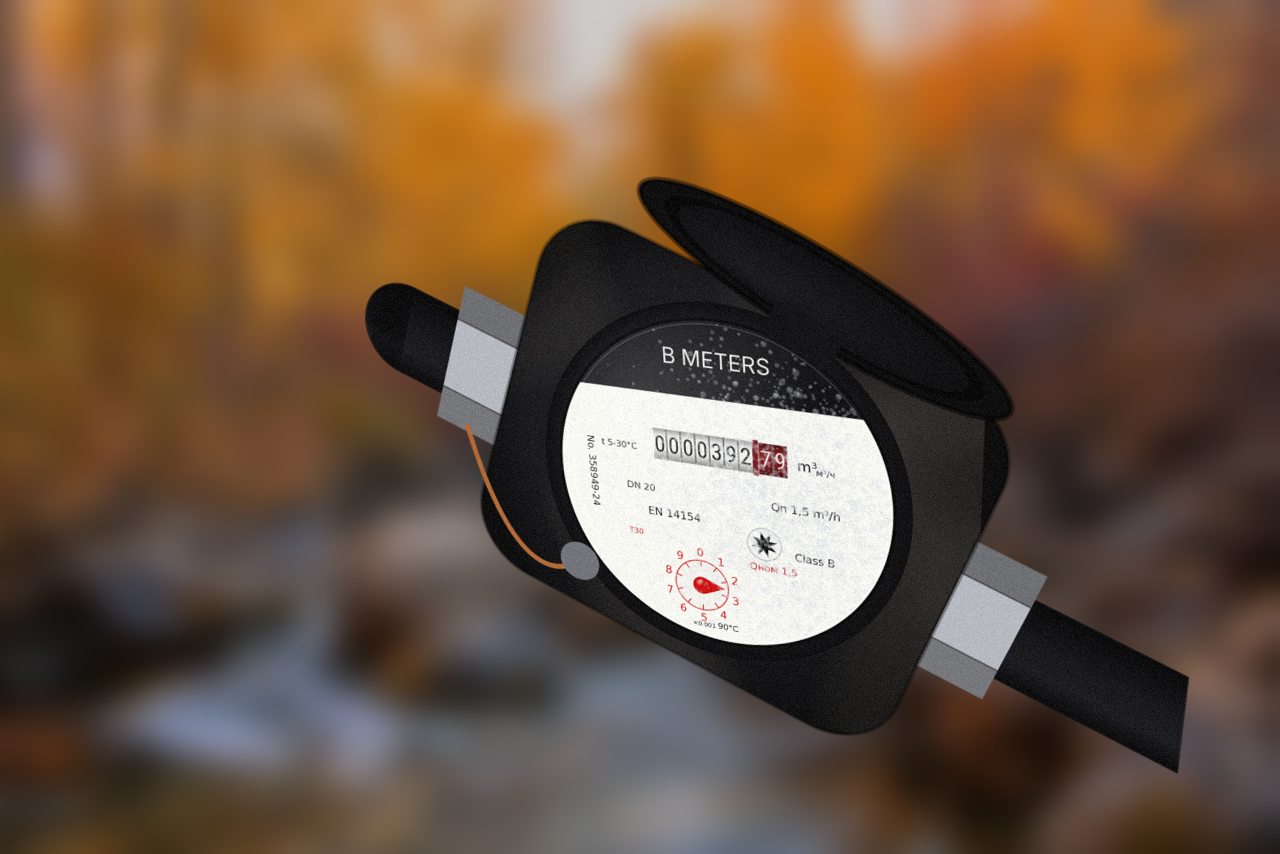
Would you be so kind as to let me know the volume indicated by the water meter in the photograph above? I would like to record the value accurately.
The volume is 392.792 m³
